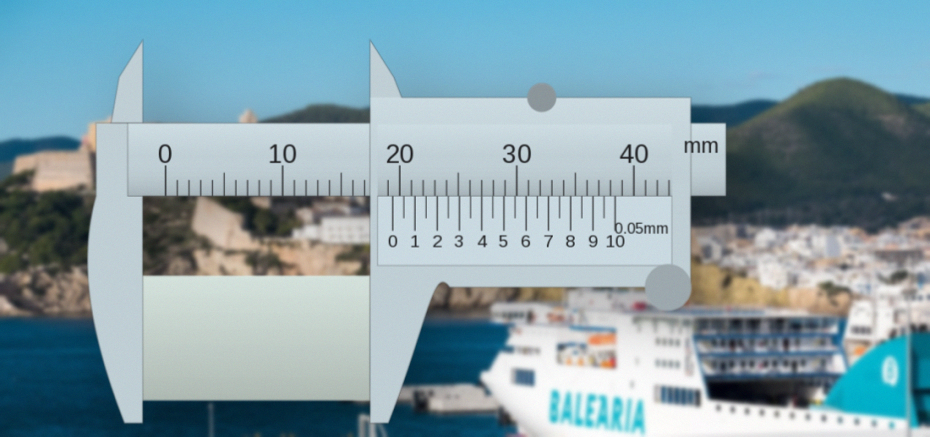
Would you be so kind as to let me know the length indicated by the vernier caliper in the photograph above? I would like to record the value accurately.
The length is 19.4 mm
